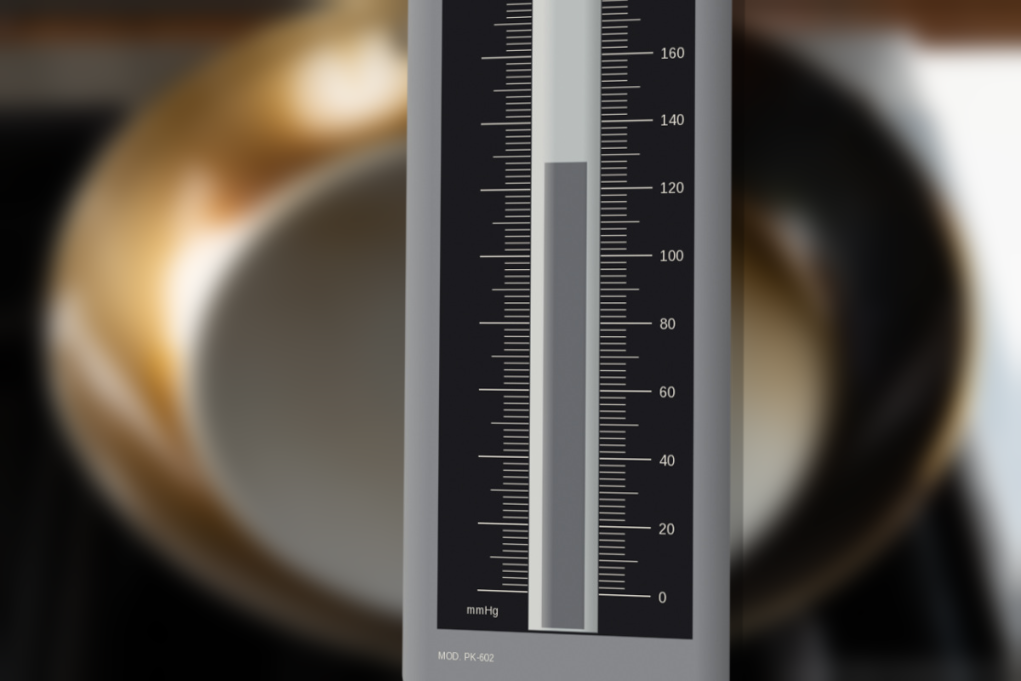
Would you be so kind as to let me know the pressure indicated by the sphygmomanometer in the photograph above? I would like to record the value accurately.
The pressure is 128 mmHg
